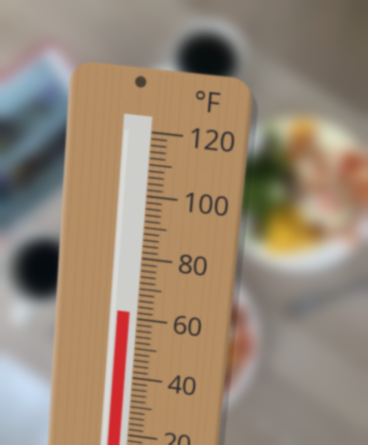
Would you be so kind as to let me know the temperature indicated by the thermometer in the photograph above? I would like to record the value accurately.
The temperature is 62 °F
